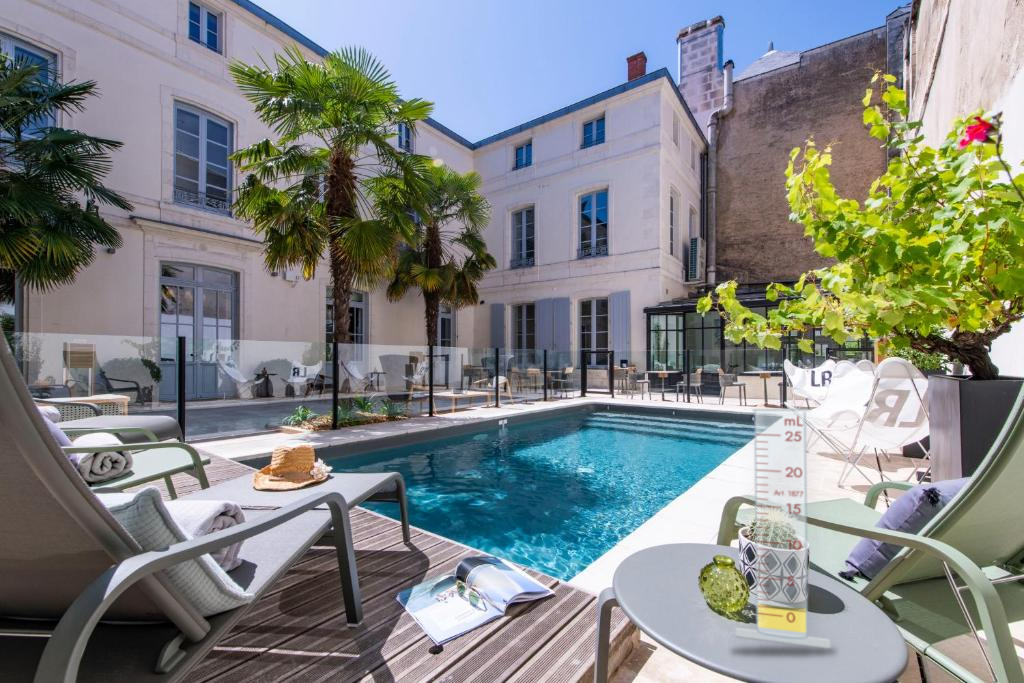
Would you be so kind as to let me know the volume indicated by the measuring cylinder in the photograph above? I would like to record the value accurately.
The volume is 1 mL
